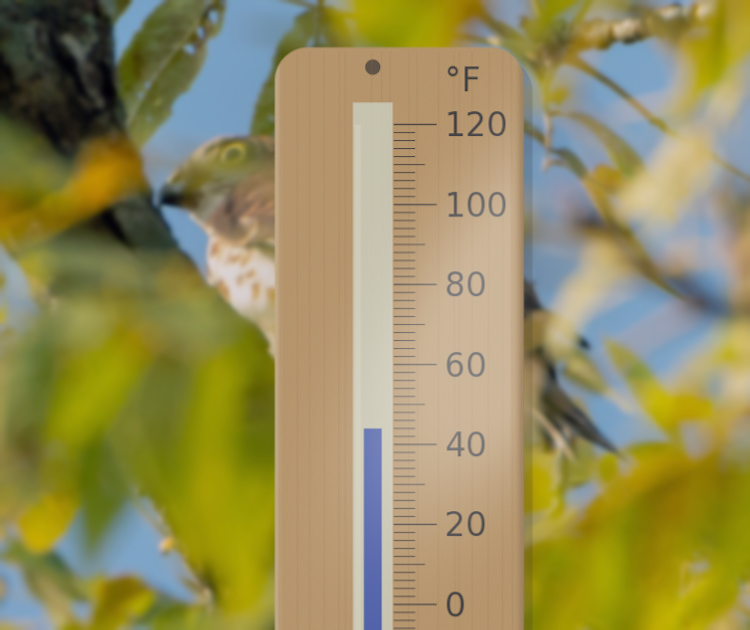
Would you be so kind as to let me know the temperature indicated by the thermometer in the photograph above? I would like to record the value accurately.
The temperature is 44 °F
